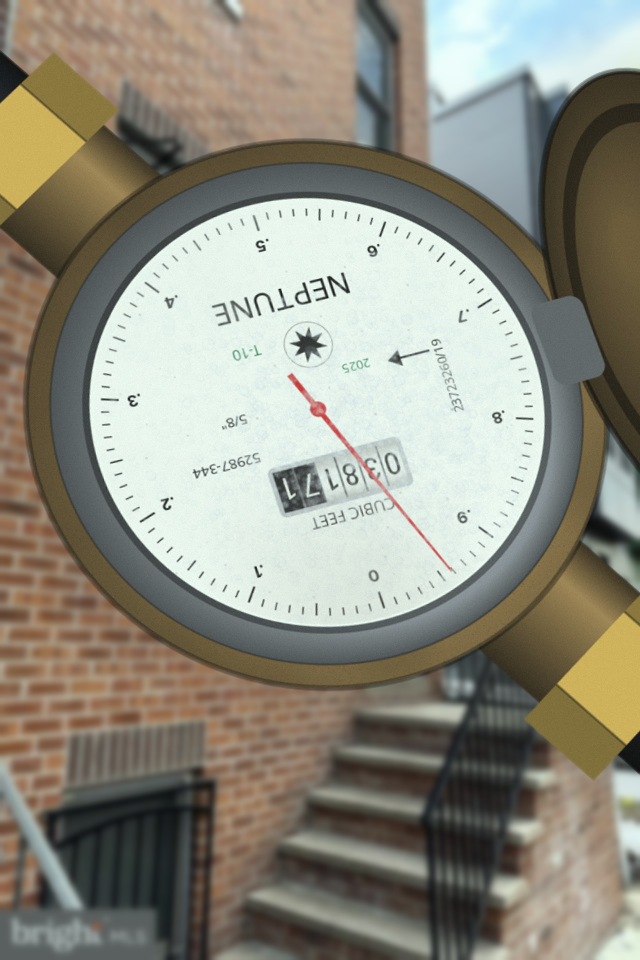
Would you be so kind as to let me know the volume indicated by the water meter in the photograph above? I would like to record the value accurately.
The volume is 38170.94 ft³
